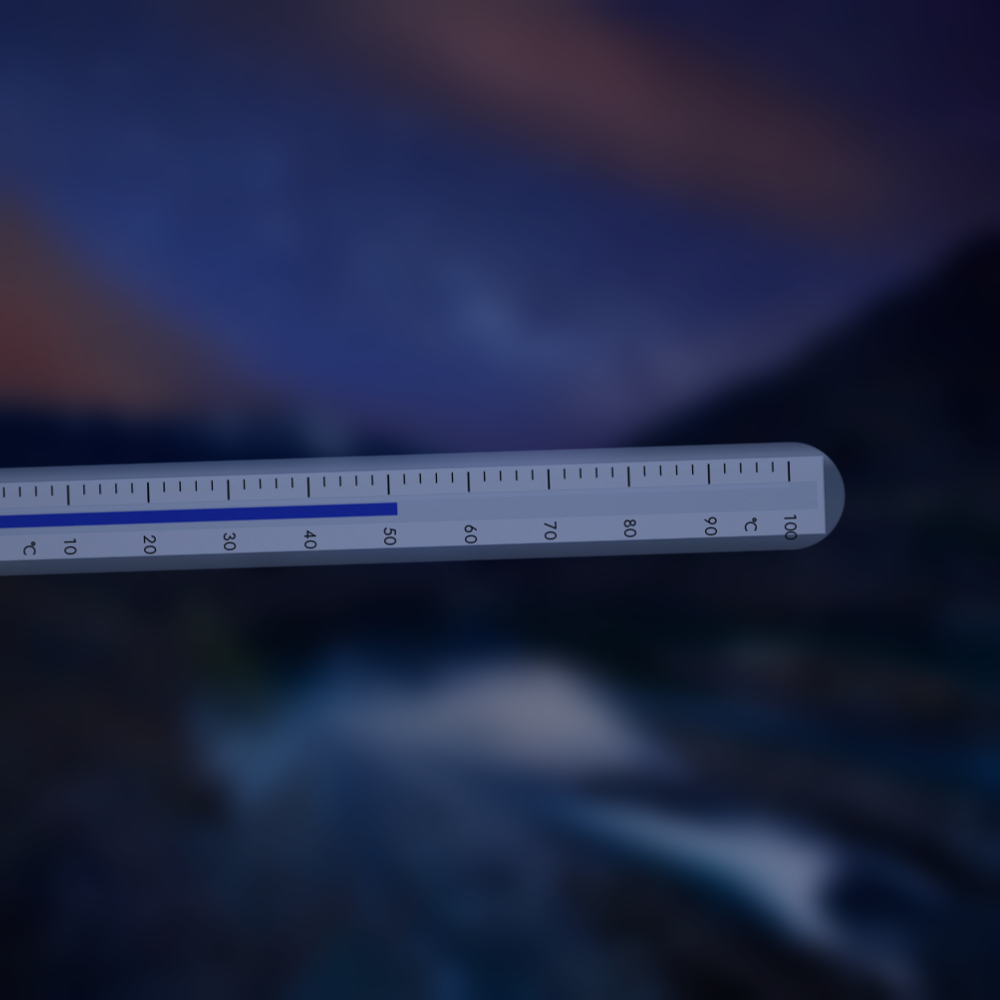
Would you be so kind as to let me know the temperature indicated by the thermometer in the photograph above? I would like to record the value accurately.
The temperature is 51 °C
